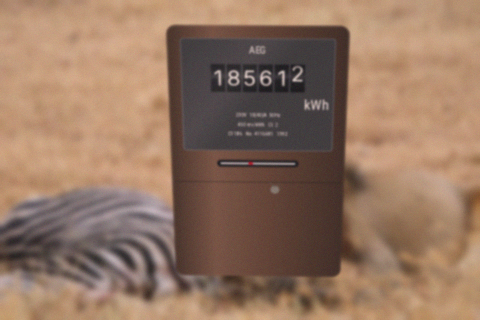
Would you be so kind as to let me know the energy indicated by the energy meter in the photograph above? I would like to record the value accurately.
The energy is 185612 kWh
